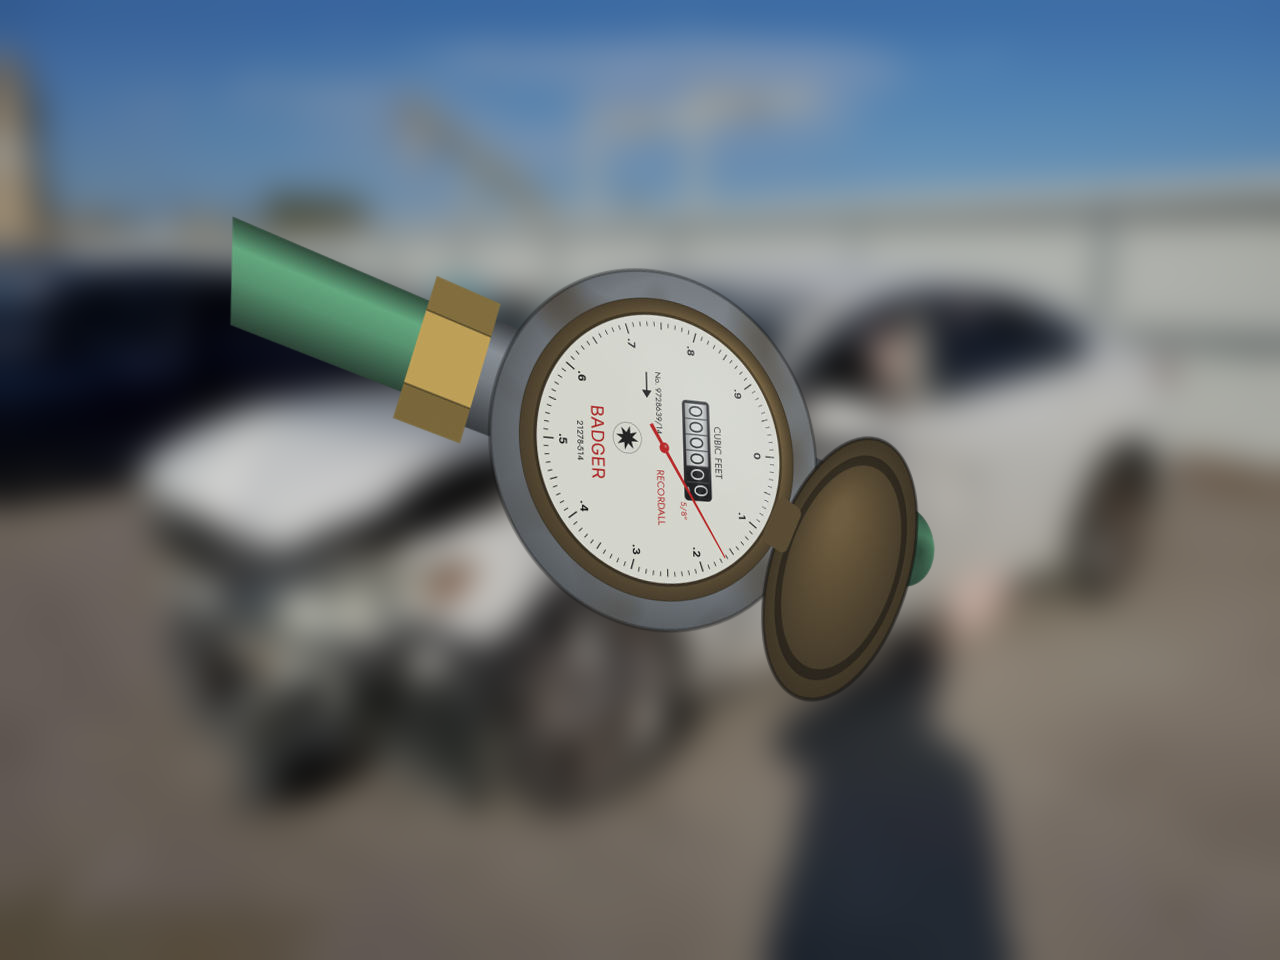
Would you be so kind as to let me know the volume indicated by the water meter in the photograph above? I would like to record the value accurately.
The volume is 0.16 ft³
